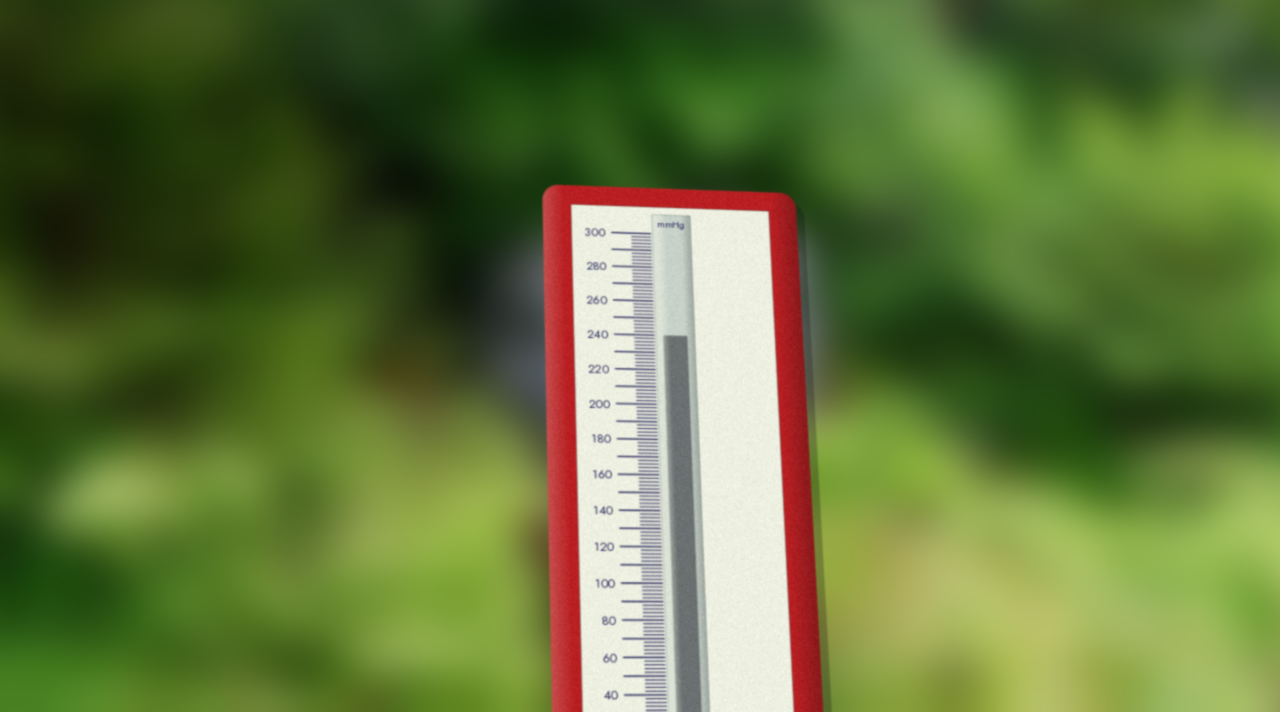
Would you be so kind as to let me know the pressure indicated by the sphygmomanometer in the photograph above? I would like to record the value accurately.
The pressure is 240 mmHg
